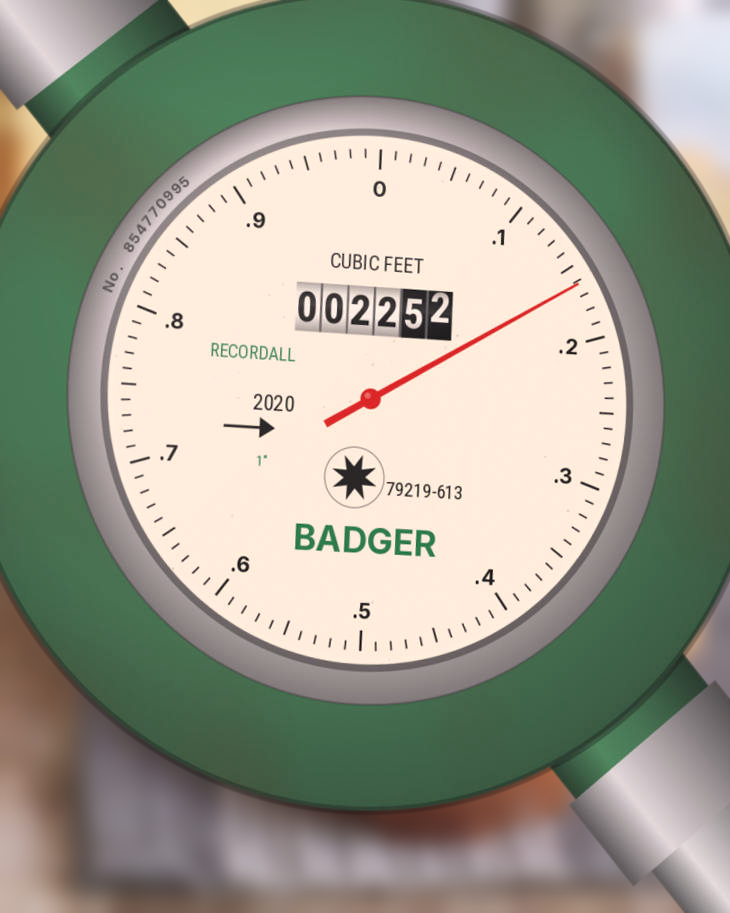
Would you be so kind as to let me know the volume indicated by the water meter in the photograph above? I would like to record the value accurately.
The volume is 2252.16 ft³
